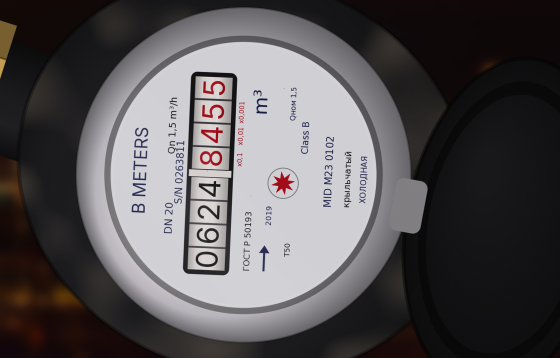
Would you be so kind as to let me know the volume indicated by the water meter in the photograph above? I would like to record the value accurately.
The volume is 624.8455 m³
